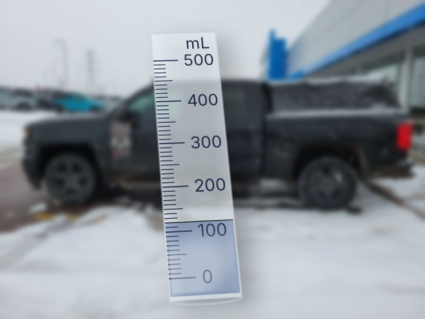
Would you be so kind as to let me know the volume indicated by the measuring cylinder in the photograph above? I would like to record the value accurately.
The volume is 120 mL
